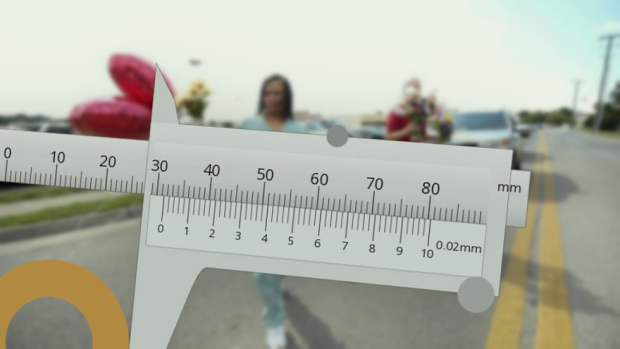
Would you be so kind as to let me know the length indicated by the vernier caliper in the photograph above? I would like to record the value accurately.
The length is 31.4 mm
